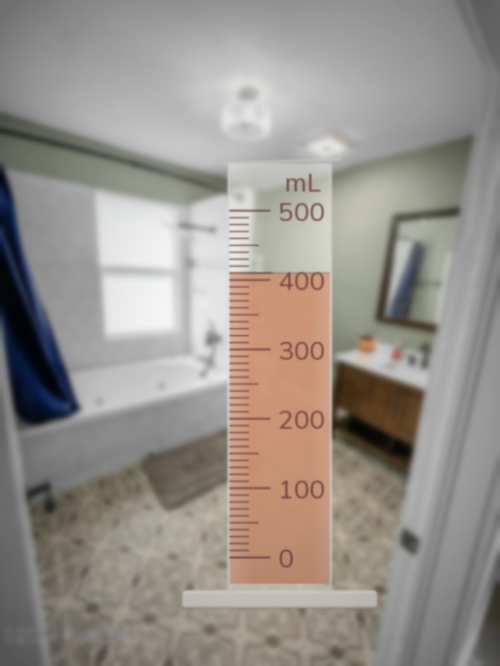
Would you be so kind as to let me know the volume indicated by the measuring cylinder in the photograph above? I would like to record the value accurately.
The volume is 410 mL
